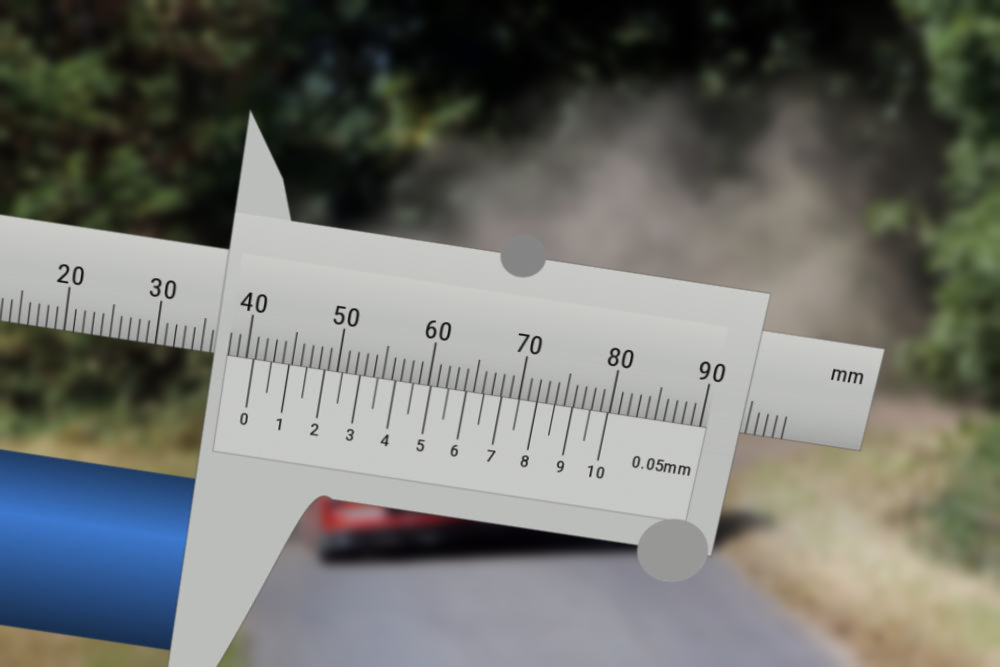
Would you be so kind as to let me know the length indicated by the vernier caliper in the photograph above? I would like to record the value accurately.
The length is 40.8 mm
